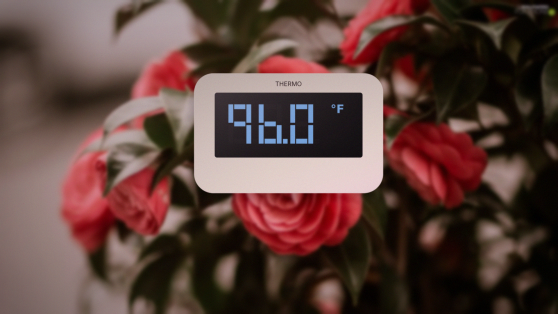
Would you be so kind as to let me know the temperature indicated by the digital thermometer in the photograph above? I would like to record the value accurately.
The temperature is 96.0 °F
